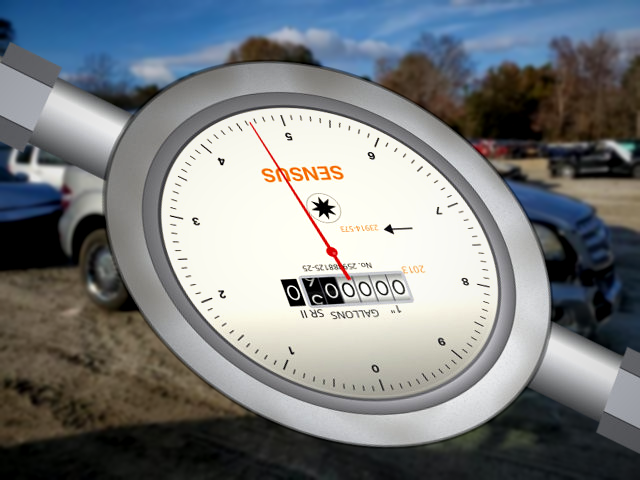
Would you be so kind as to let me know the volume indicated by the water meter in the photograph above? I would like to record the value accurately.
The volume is 54.6 gal
